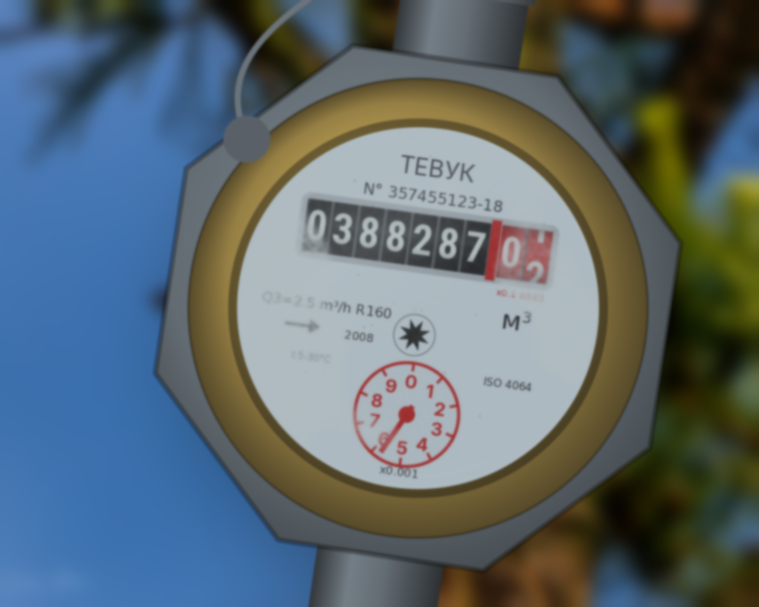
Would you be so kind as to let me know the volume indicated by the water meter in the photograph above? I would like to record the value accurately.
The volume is 388287.015 m³
